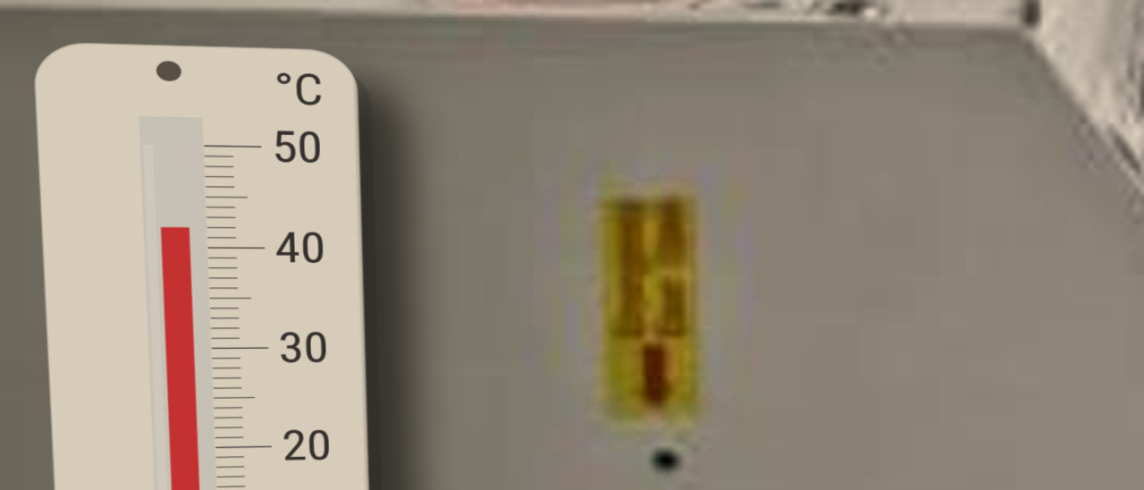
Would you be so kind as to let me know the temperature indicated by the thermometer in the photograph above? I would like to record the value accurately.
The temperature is 42 °C
